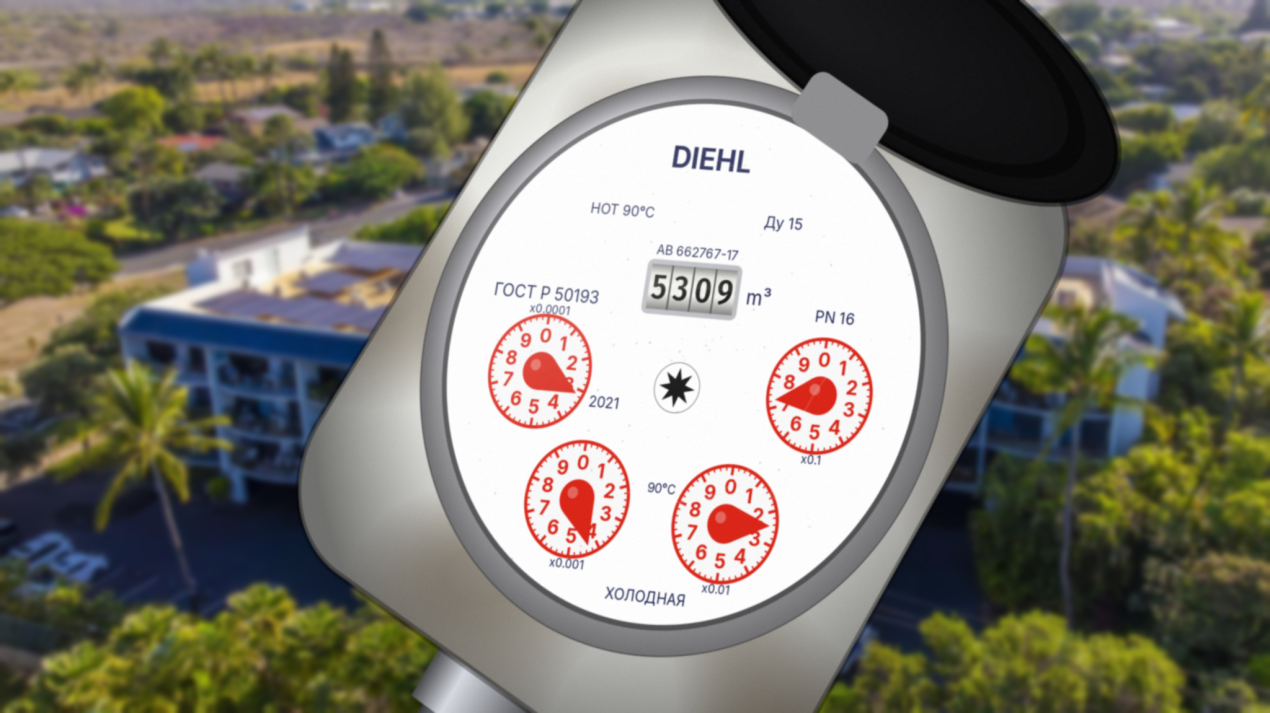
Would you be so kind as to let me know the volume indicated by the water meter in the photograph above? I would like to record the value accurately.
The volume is 5309.7243 m³
